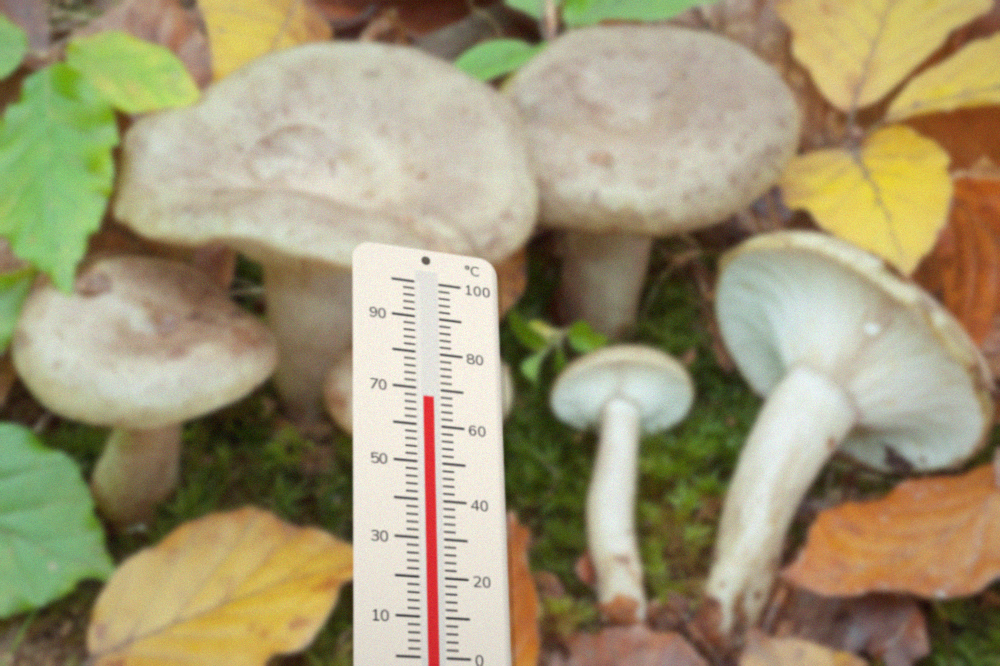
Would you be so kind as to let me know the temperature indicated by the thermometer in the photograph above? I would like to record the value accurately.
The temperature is 68 °C
